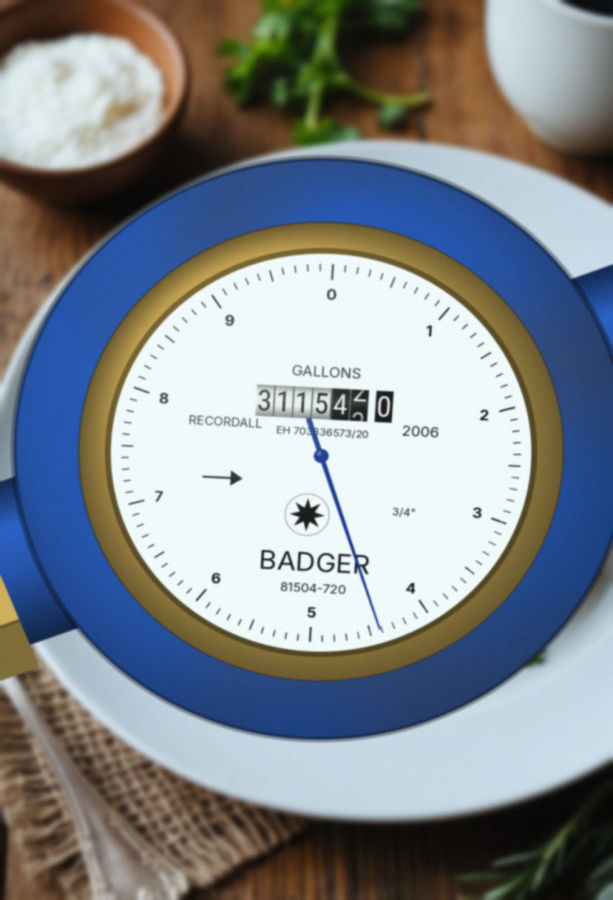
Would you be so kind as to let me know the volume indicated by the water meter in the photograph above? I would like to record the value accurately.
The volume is 3115424.4 gal
